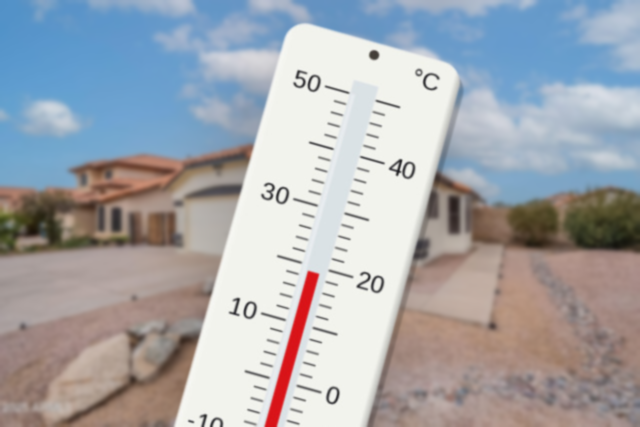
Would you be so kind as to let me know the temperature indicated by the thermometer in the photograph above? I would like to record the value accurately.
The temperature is 19 °C
